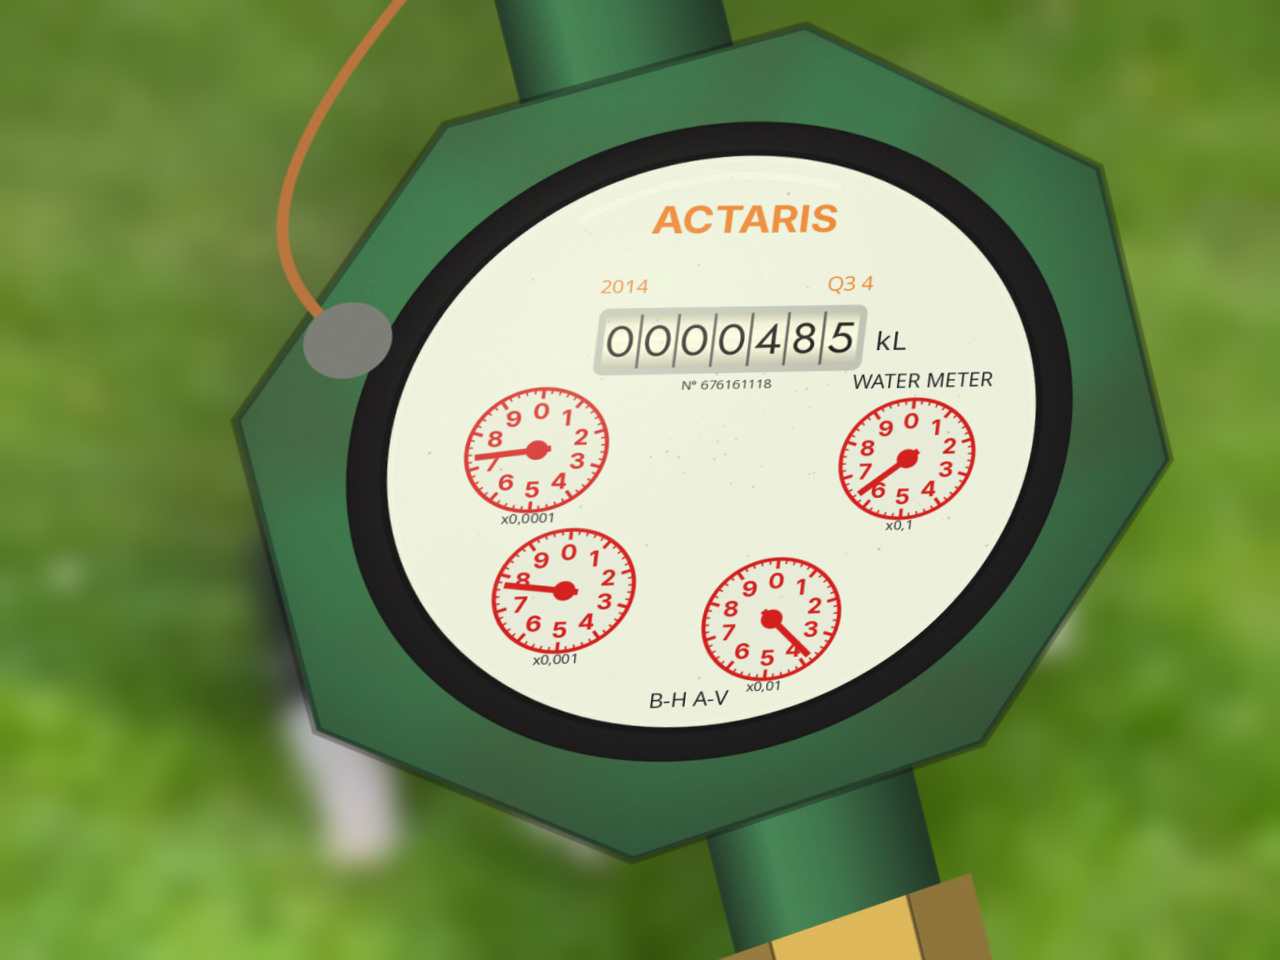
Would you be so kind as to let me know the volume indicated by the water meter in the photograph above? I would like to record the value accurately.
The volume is 485.6377 kL
